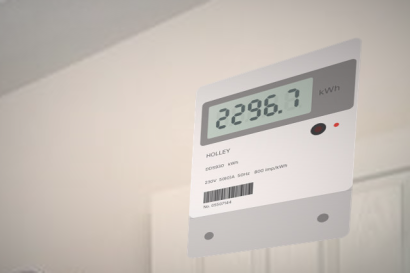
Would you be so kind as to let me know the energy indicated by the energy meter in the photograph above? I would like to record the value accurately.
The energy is 2296.7 kWh
